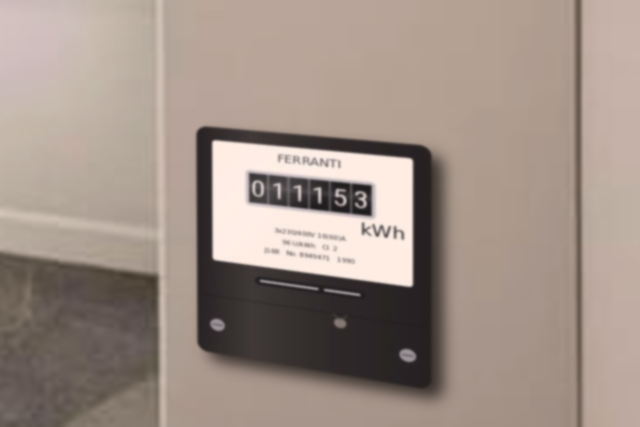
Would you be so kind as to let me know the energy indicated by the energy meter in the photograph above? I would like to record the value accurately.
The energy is 11153 kWh
